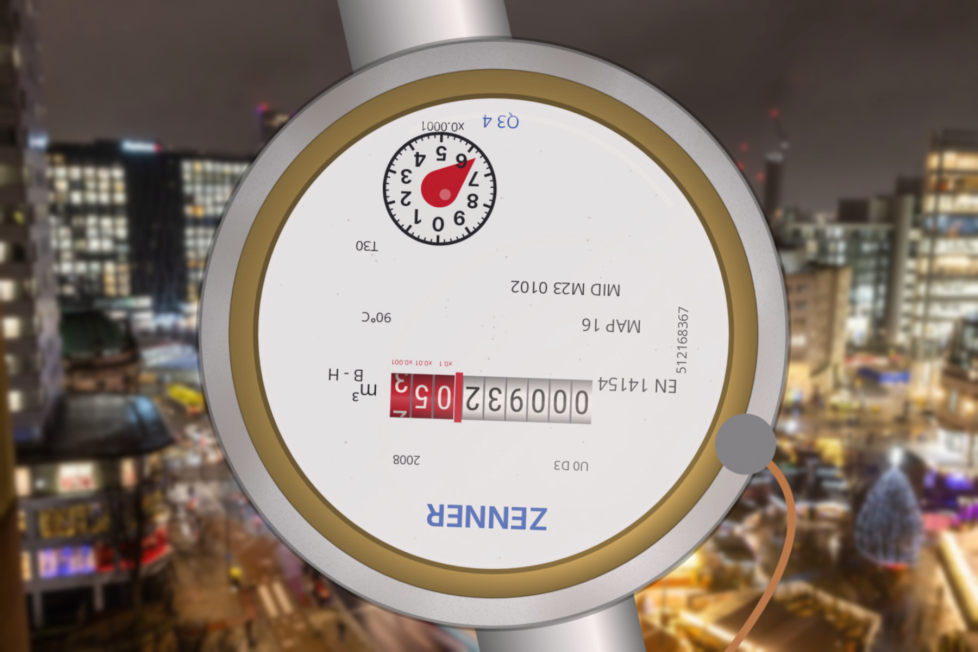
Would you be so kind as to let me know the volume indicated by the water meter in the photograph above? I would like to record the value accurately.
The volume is 932.0526 m³
